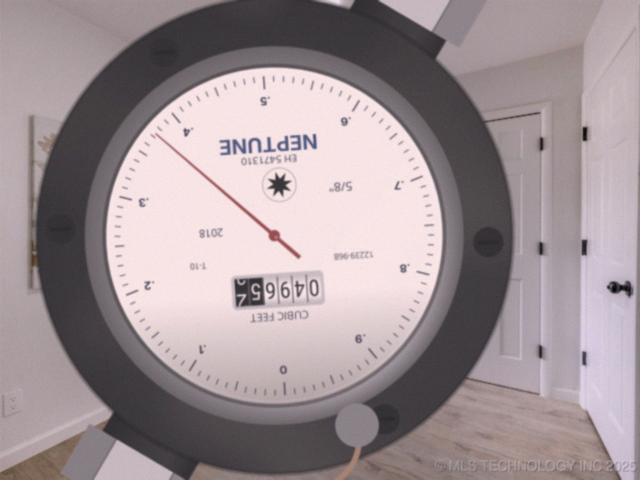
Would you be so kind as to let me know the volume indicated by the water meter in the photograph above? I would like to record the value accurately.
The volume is 49652.37 ft³
